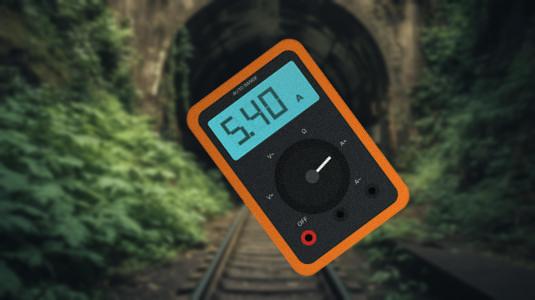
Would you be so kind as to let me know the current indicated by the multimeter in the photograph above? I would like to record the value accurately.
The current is 5.40 A
